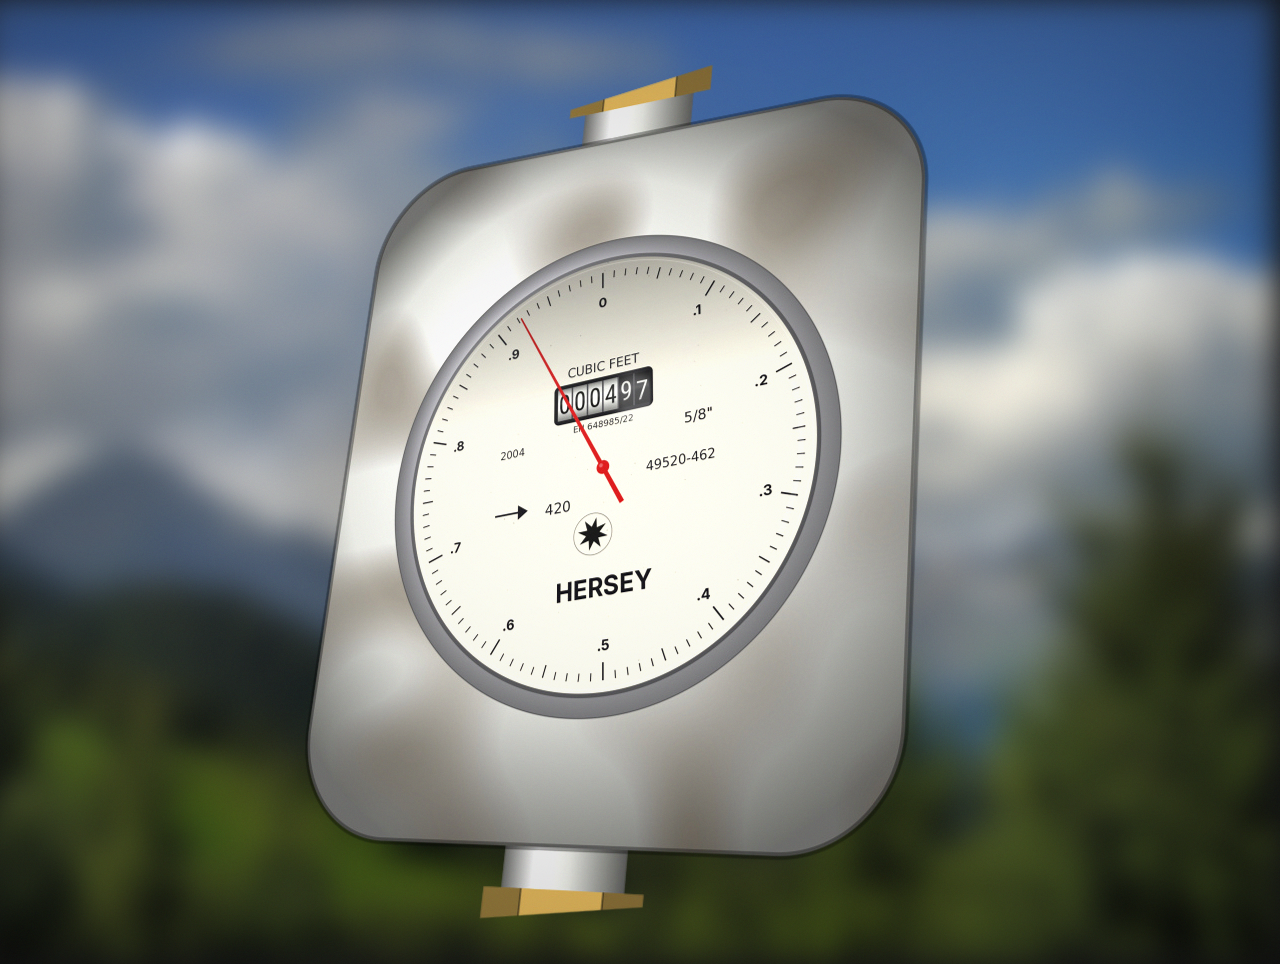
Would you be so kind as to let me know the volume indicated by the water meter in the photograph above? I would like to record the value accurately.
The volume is 496.92 ft³
